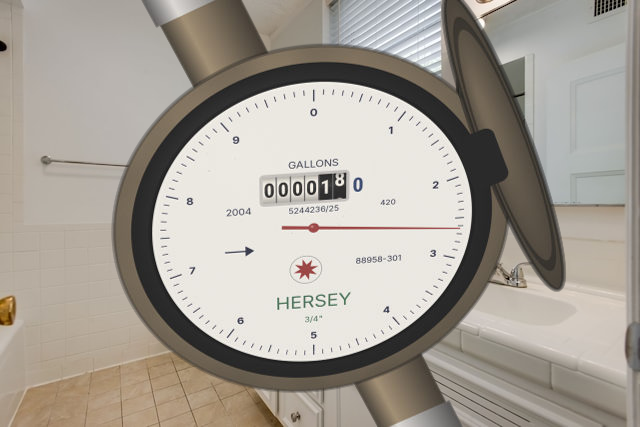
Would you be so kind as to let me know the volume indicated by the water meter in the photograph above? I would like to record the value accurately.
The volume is 182.6 gal
